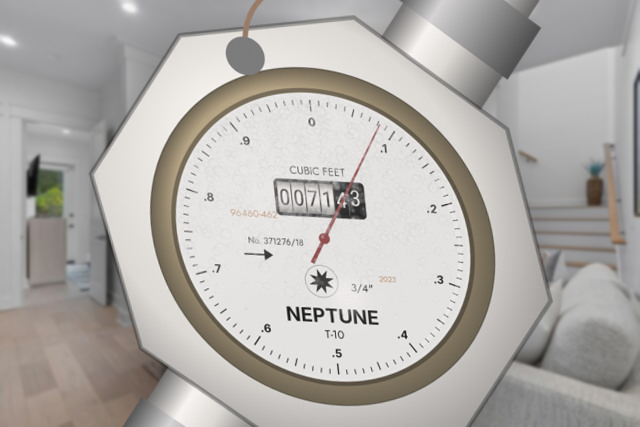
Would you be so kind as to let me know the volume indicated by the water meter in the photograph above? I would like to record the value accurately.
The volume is 7143.08 ft³
